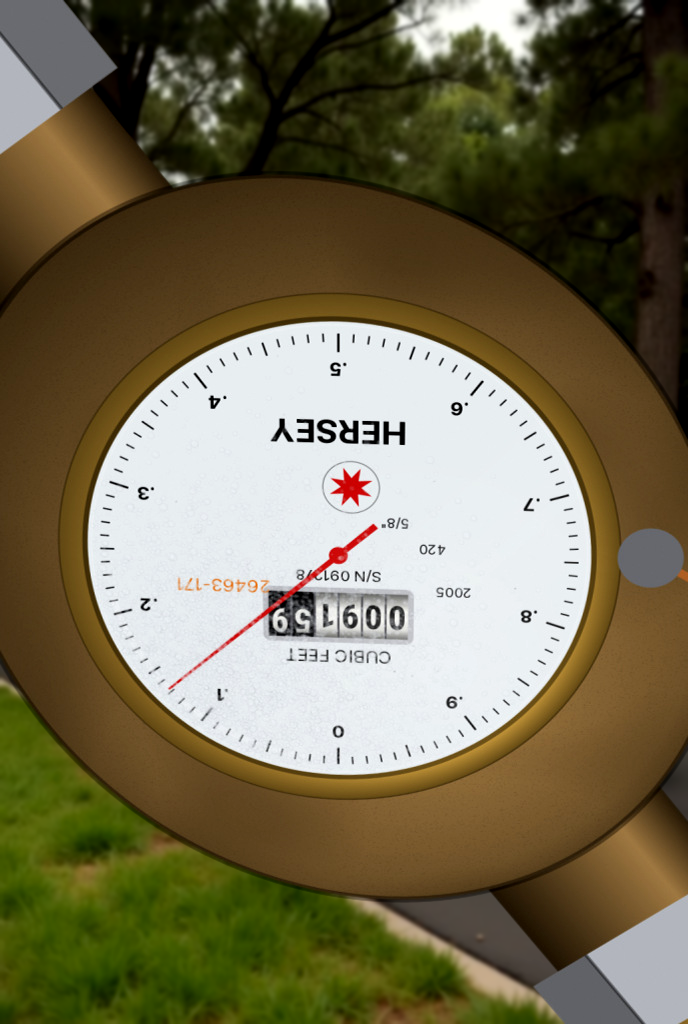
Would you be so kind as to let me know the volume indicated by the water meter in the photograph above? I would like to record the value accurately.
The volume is 9159.13 ft³
